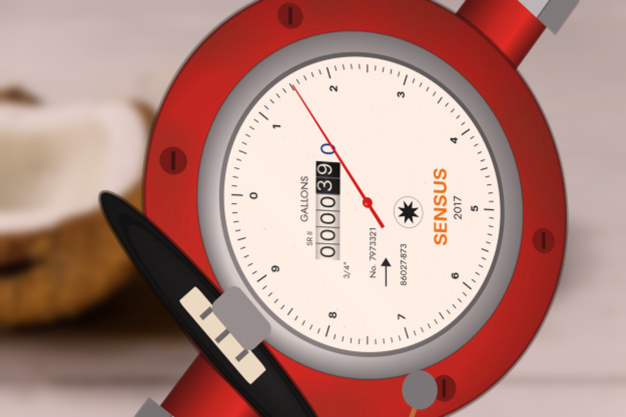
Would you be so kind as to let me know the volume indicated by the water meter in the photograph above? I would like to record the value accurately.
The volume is 391.5 gal
